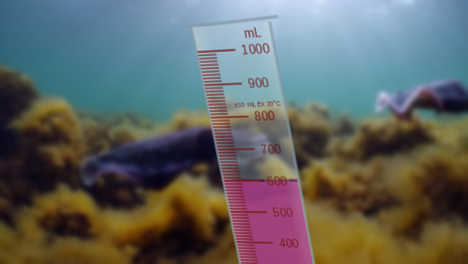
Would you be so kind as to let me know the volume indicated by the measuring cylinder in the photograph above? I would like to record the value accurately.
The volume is 600 mL
